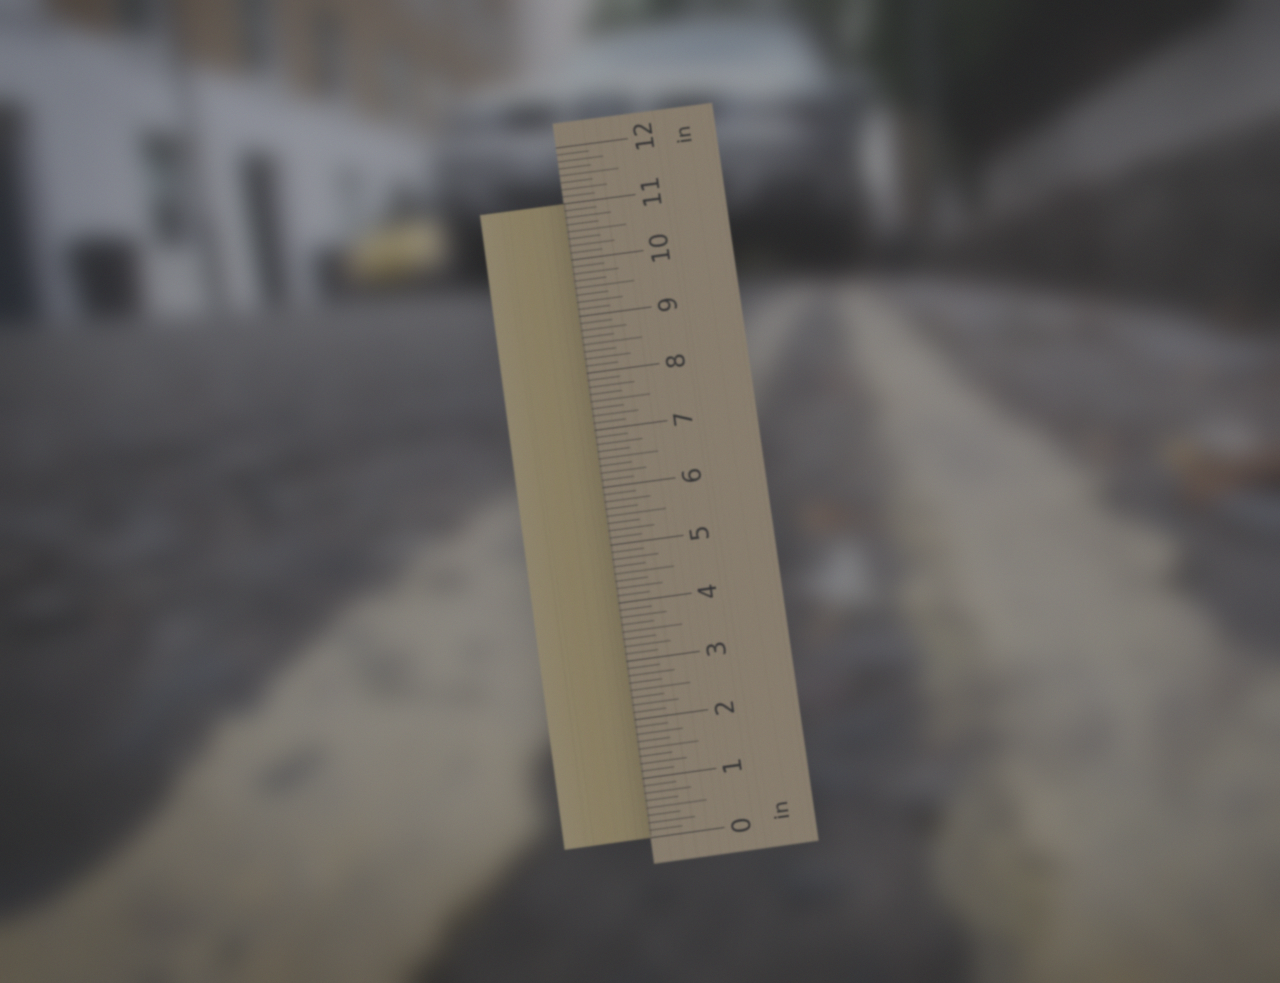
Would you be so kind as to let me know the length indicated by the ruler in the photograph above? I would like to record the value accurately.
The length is 11 in
